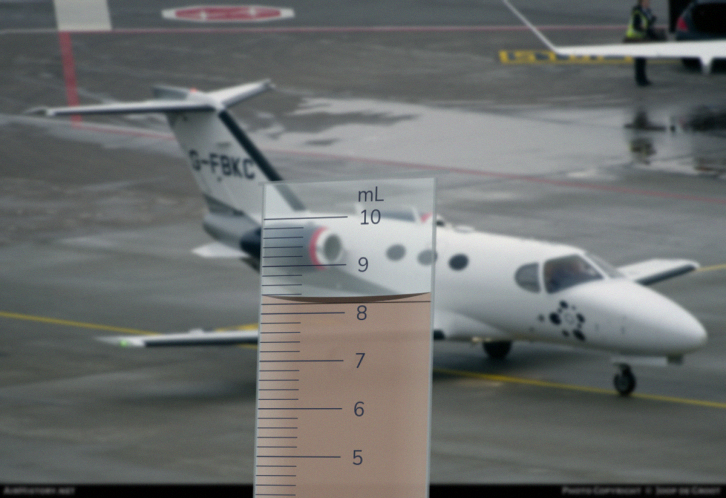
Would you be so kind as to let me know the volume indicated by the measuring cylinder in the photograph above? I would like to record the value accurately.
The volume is 8.2 mL
